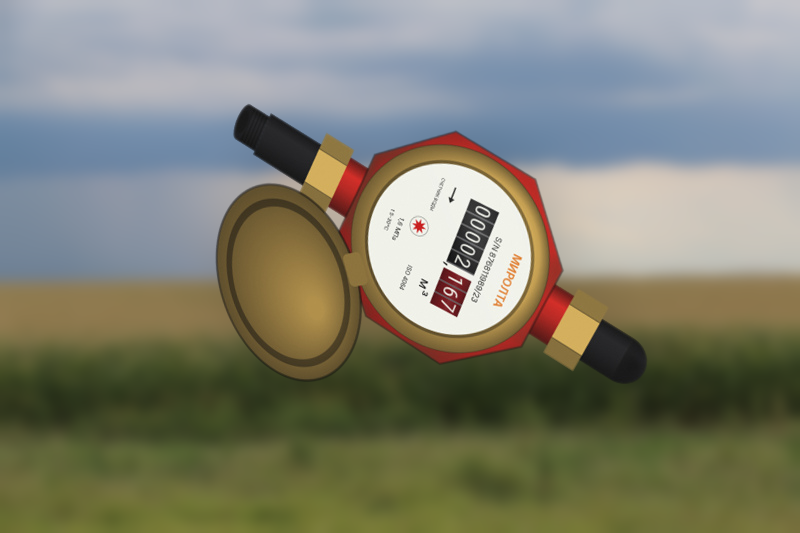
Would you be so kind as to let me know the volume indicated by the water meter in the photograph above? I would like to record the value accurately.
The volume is 2.167 m³
